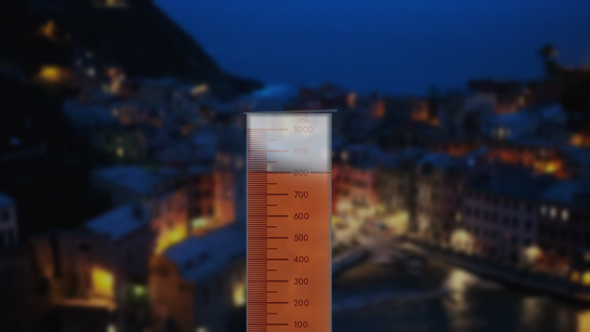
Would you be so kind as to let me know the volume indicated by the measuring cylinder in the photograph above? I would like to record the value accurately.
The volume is 800 mL
